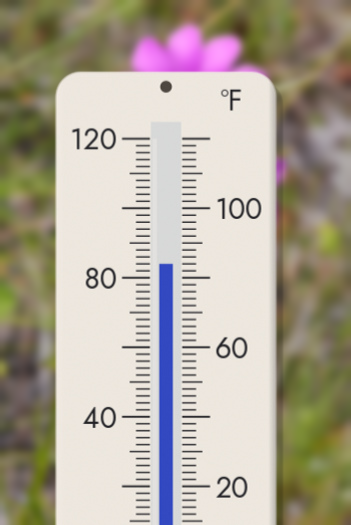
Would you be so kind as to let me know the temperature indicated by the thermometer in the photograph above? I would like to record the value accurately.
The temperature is 84 °F
